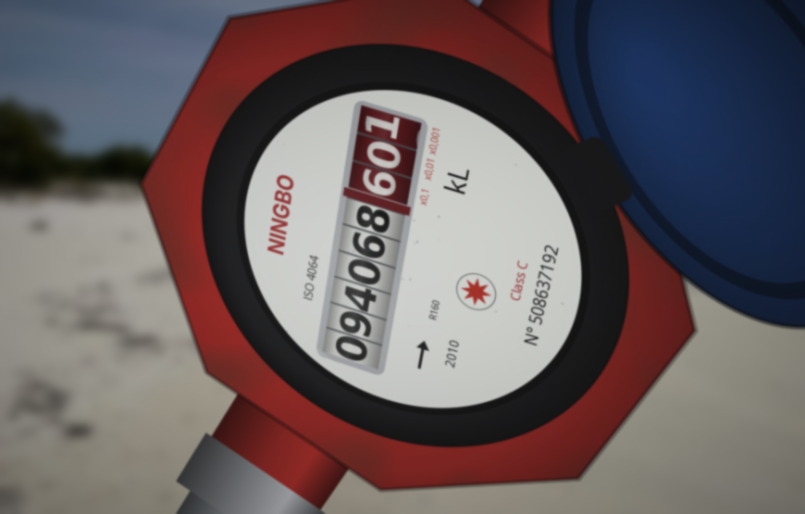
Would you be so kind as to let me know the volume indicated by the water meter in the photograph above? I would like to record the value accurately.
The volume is 94068.601 kL
